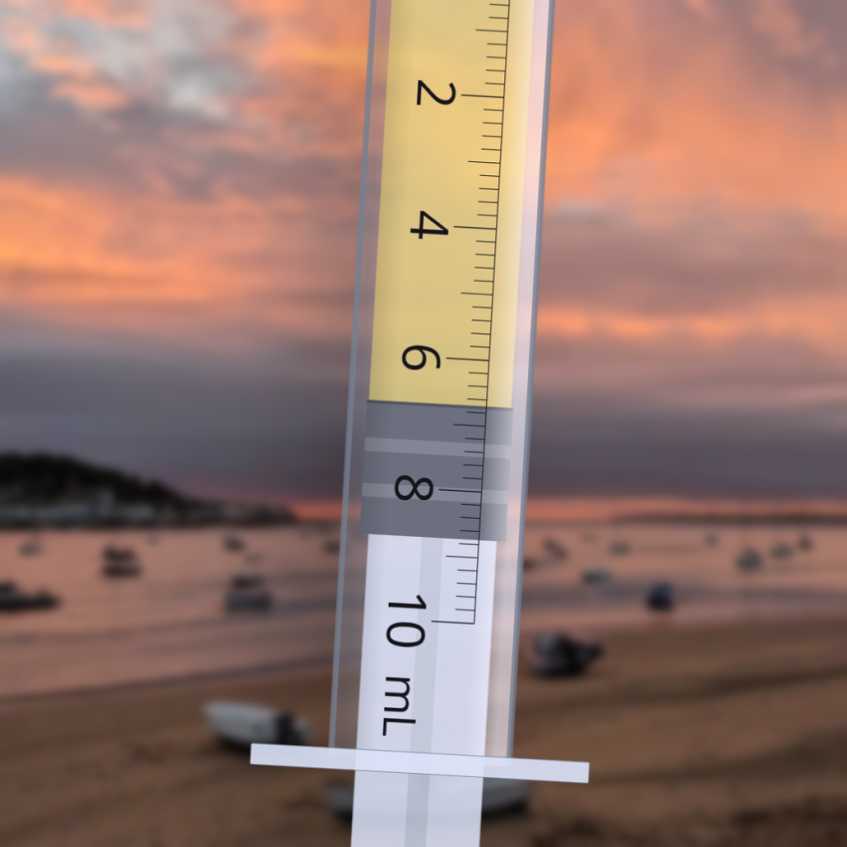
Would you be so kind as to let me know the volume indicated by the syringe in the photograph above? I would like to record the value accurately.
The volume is 6.7 mL
